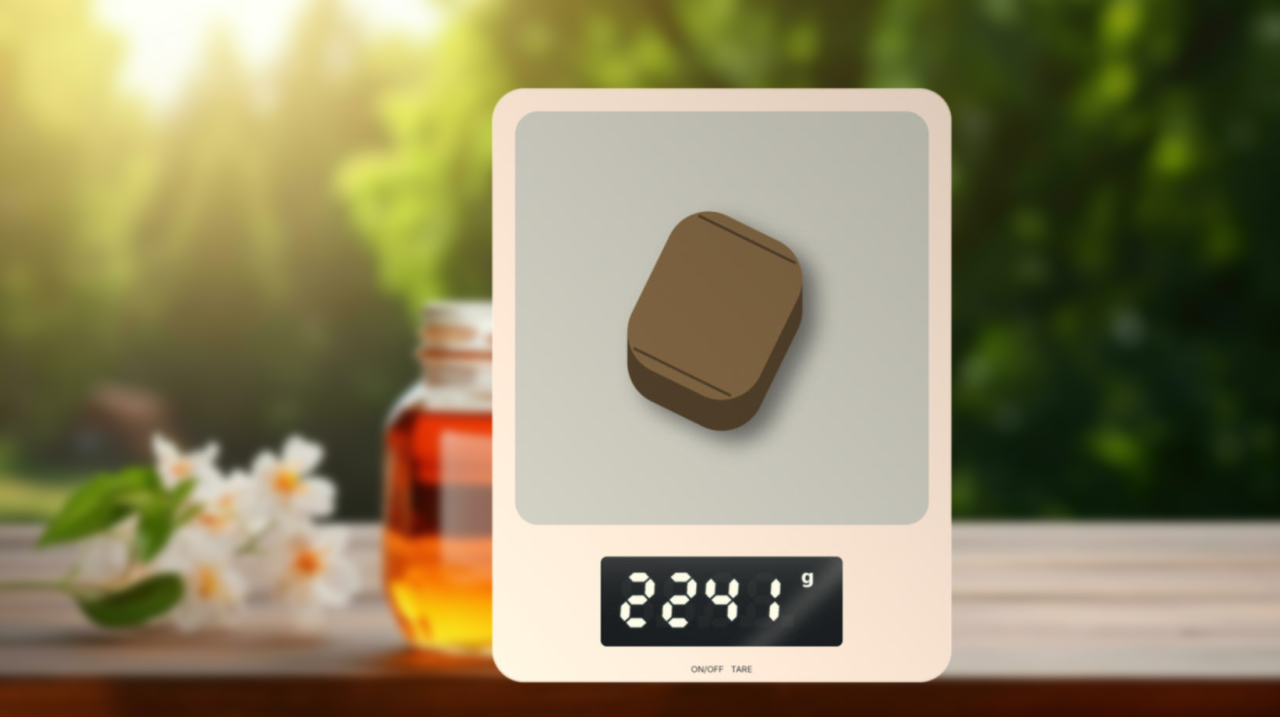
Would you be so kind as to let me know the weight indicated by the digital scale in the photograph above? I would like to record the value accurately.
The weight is 2241 g
